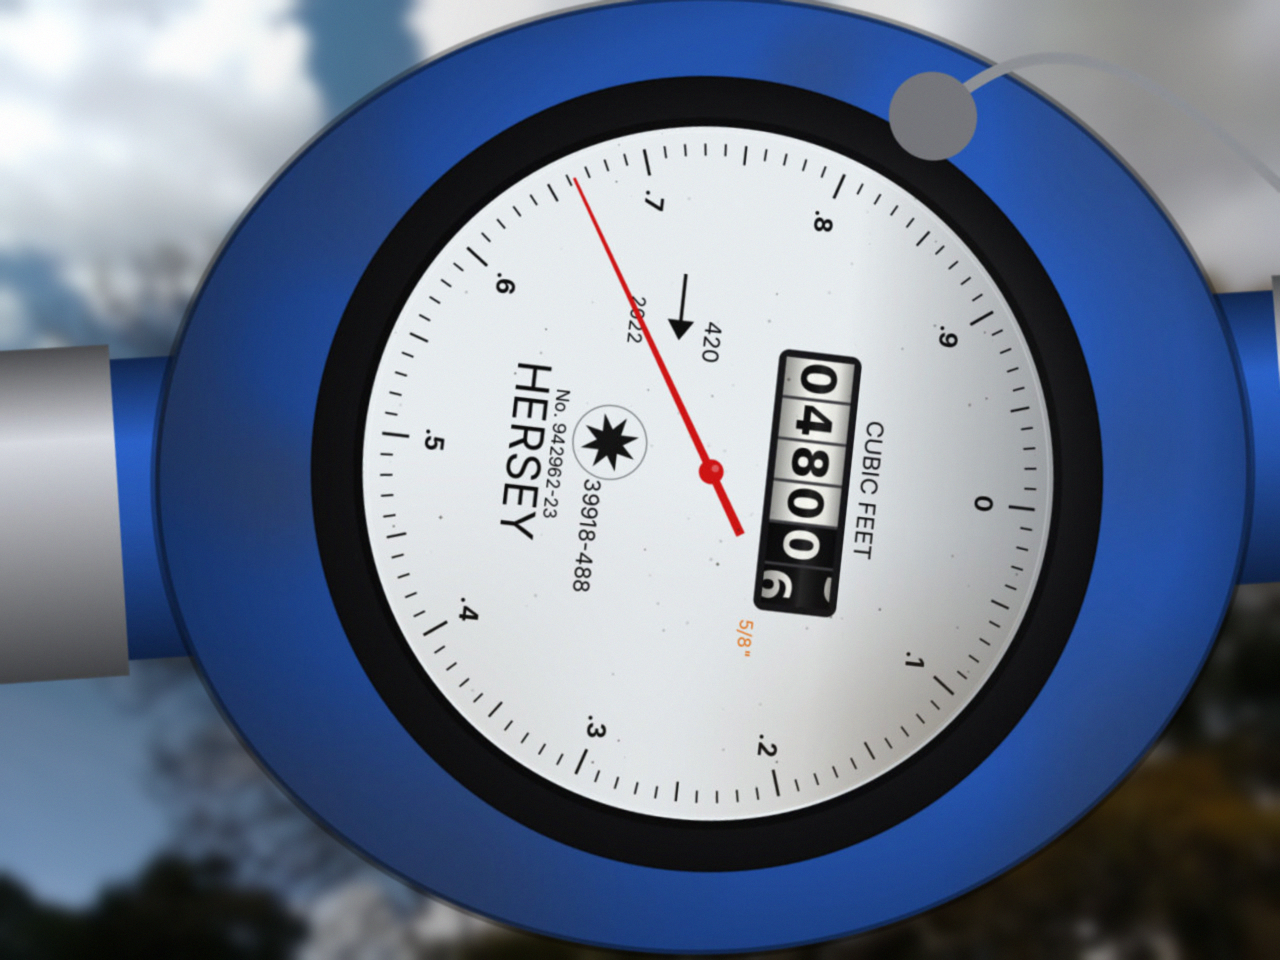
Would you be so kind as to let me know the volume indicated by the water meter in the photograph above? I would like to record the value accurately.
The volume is 48005.66 ft³
